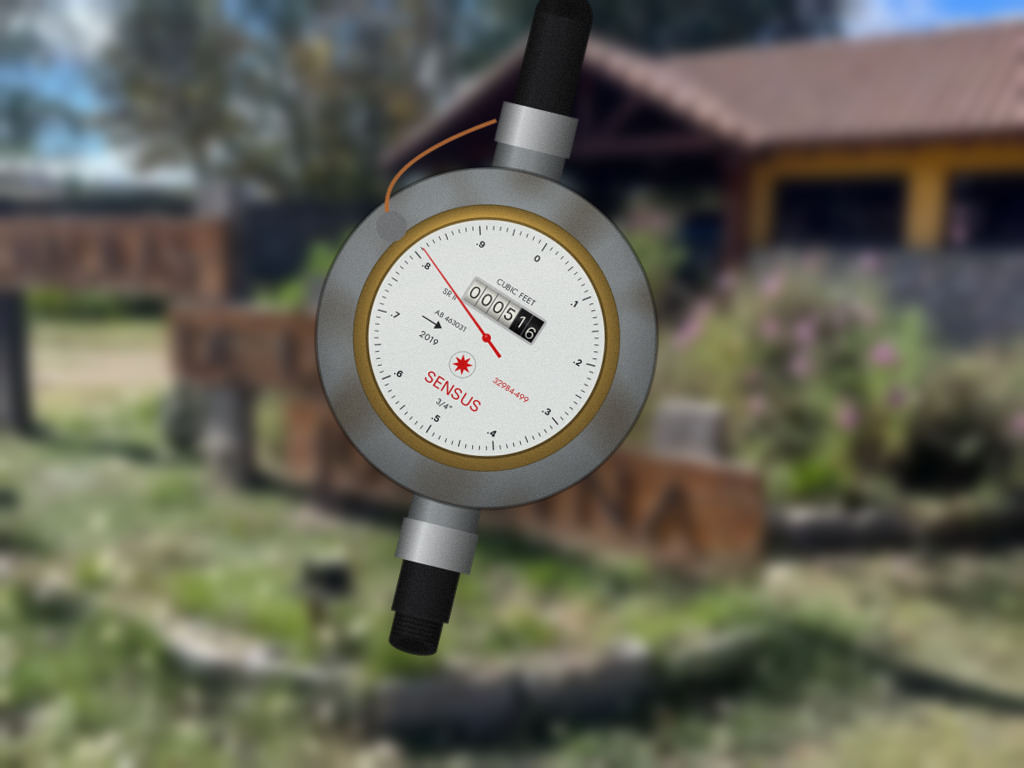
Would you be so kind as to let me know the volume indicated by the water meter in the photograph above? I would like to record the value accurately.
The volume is 515.81 ft³
